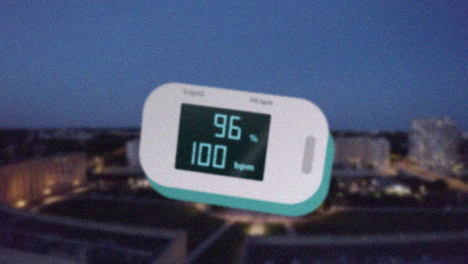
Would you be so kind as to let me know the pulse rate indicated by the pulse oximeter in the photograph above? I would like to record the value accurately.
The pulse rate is 100 bpm
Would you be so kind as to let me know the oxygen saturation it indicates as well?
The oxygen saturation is 96 %
